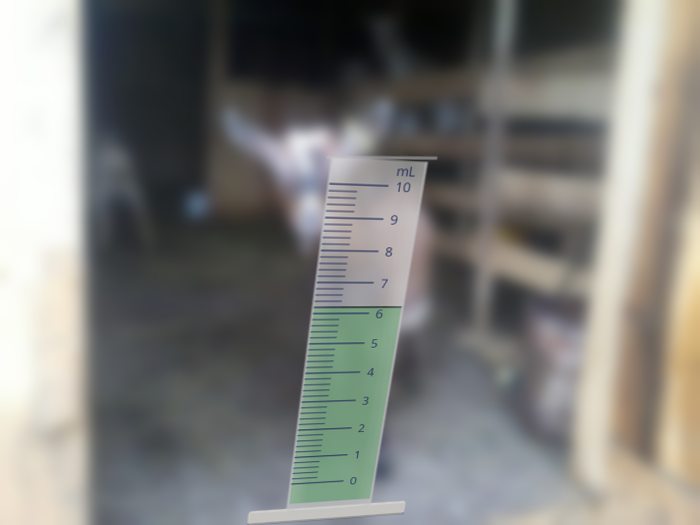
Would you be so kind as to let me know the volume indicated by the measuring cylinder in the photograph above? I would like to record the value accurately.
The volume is 6.2 mL
